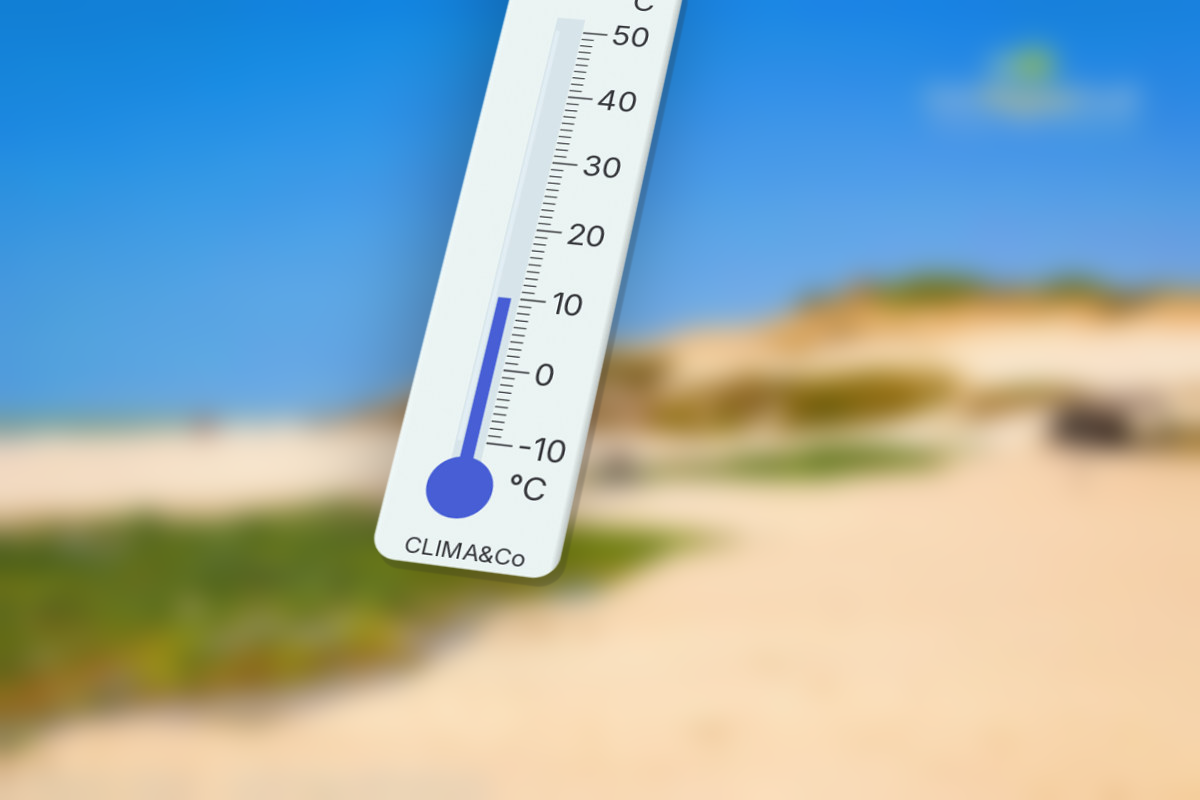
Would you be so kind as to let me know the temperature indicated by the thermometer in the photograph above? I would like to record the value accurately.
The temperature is 10 °C
